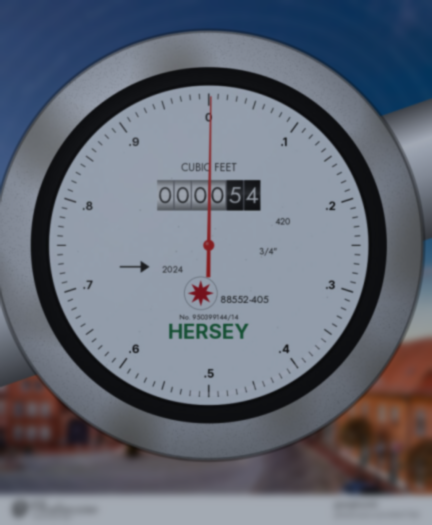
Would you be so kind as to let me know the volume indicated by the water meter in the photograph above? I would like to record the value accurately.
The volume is 54.00 ft³
